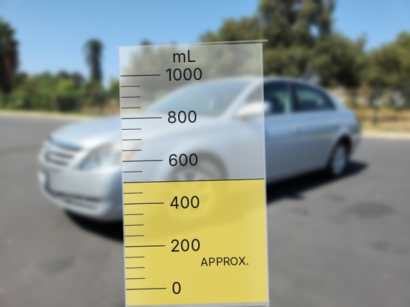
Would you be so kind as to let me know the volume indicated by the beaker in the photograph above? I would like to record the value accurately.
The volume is 500 mL
